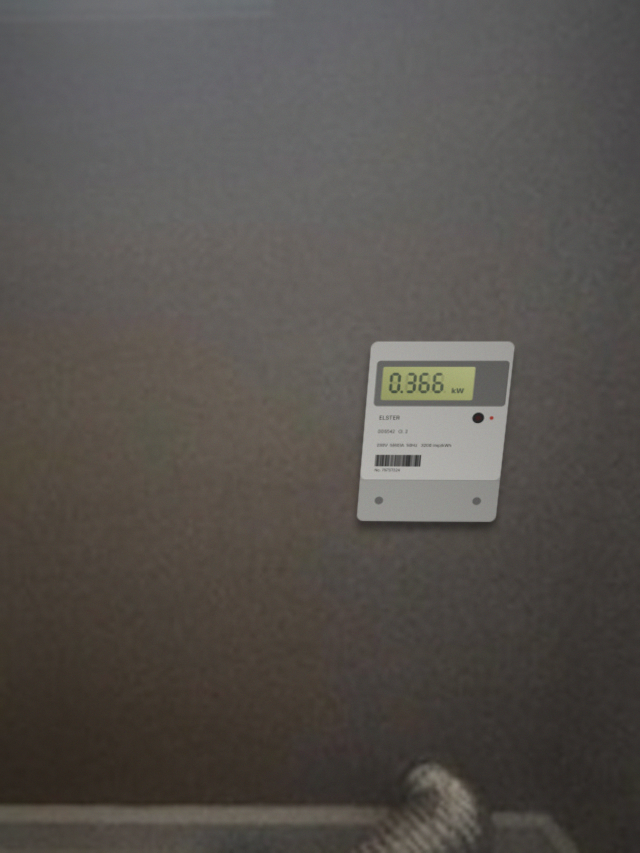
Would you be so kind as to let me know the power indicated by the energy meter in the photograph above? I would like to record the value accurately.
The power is 0.366 kW
